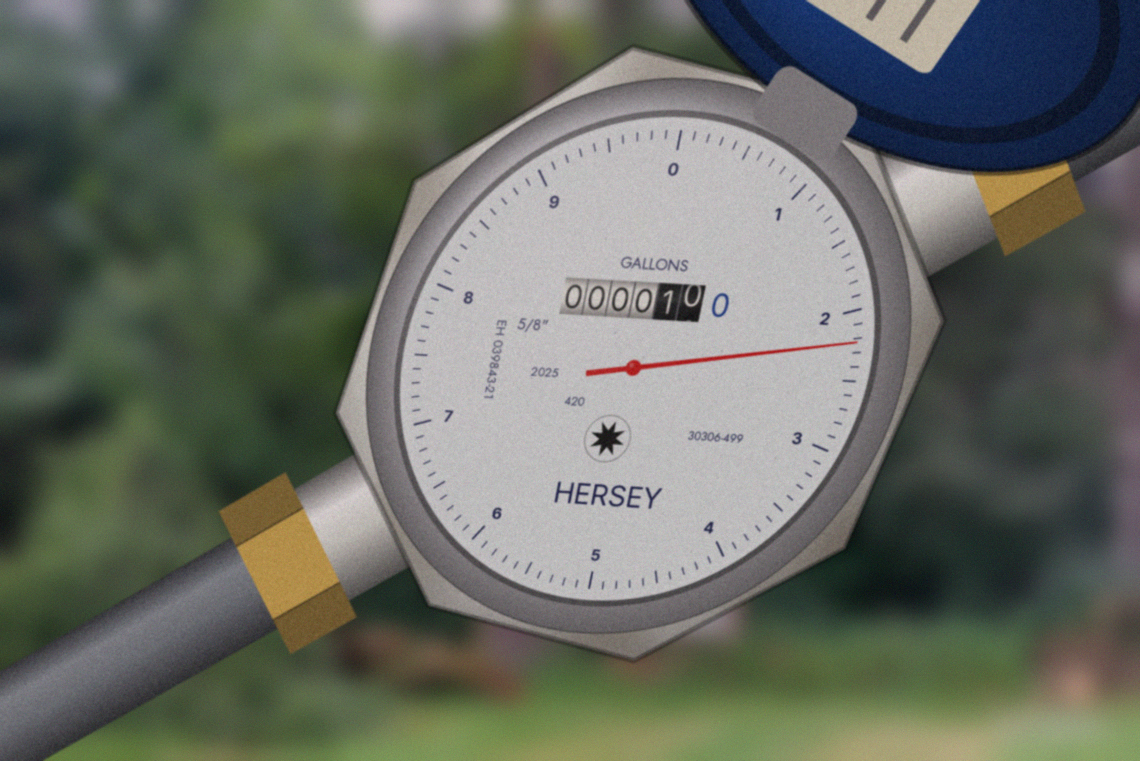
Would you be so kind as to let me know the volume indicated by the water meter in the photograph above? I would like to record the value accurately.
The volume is 102.2 gal
